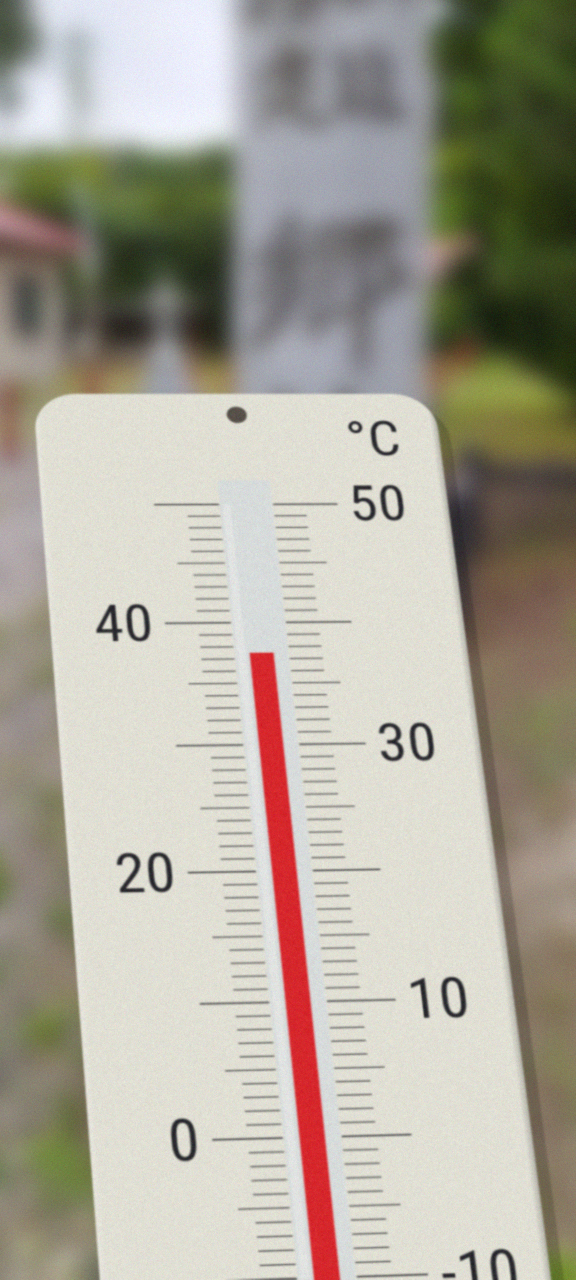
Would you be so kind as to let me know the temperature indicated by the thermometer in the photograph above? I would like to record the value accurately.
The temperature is 37.5 °C
